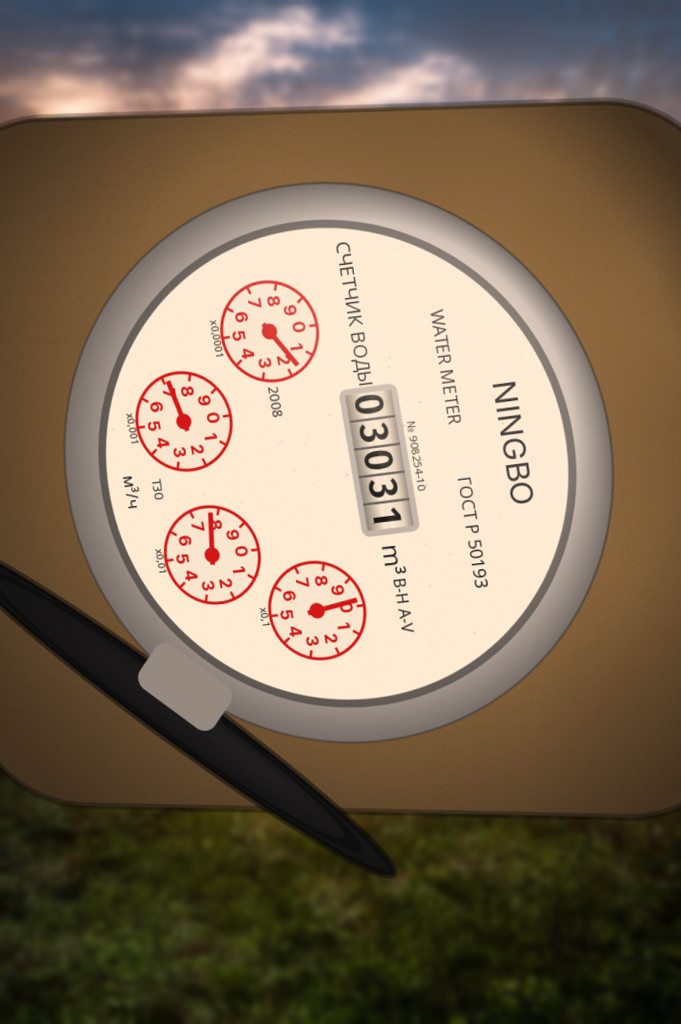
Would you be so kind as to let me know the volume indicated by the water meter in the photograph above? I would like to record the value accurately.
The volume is 3030.9771 m³
